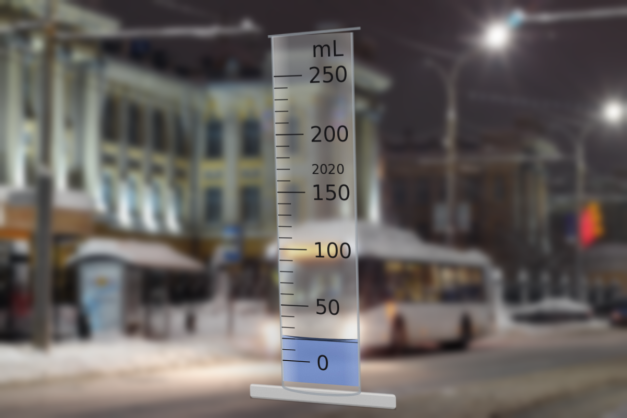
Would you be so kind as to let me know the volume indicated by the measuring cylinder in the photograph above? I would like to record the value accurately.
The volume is 20 mL
